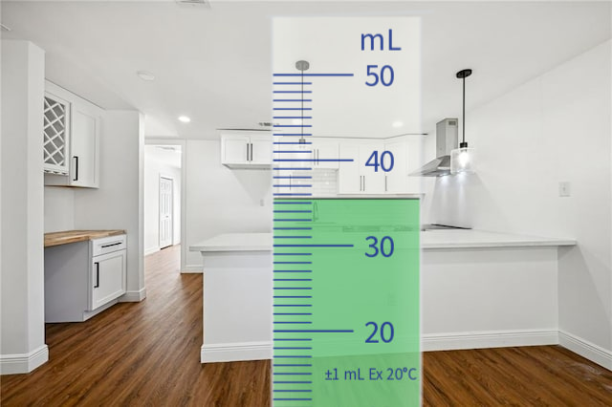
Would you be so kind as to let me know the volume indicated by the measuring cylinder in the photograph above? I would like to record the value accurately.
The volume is 35.5 mL
